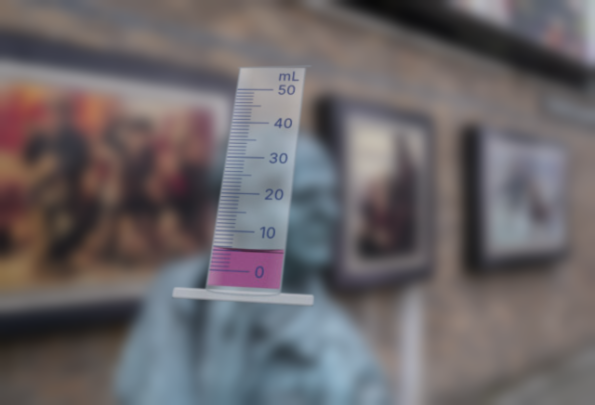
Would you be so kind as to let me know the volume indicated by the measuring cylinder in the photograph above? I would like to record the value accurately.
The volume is 5 mL
